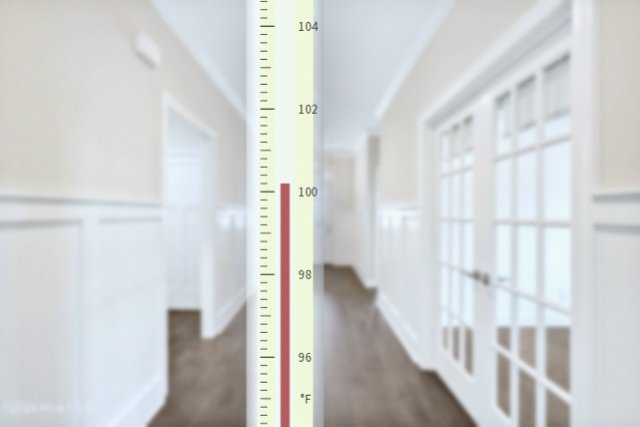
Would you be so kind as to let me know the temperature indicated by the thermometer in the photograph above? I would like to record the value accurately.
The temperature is 100.2 °F
